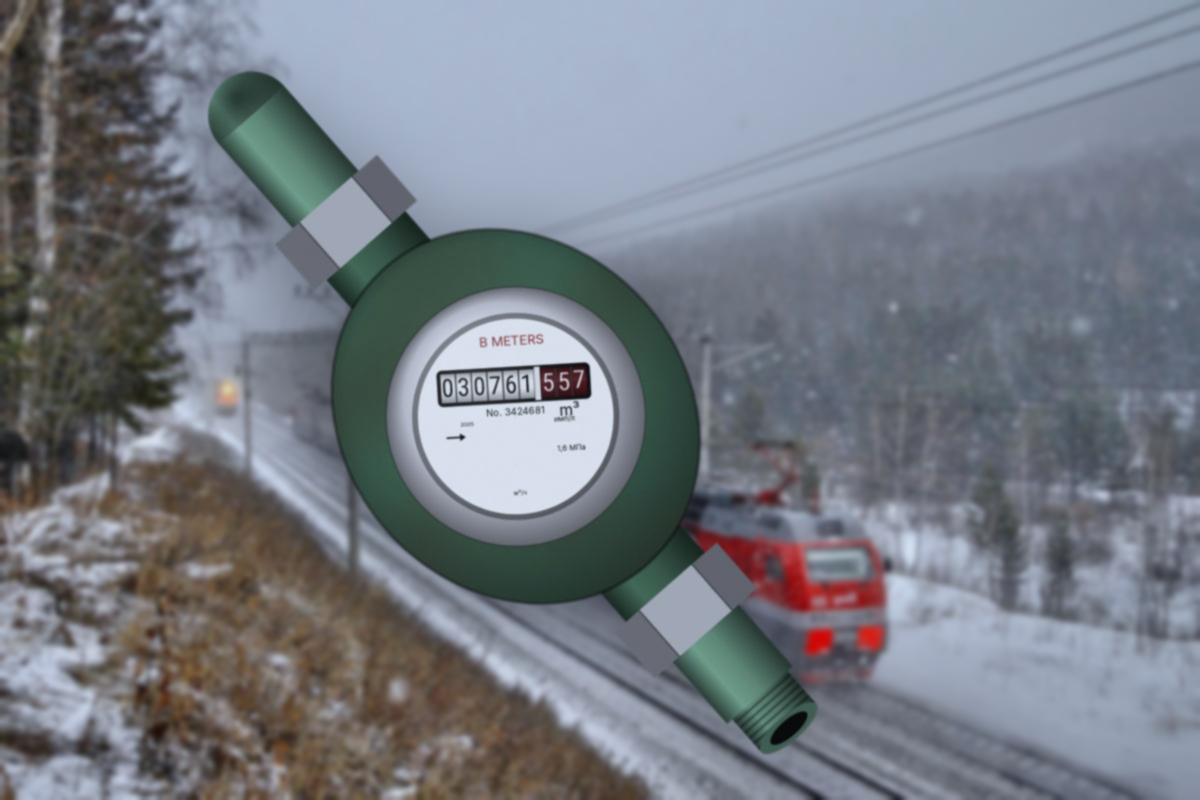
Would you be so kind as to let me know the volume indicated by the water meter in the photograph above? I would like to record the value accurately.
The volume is 30761.557 m³
